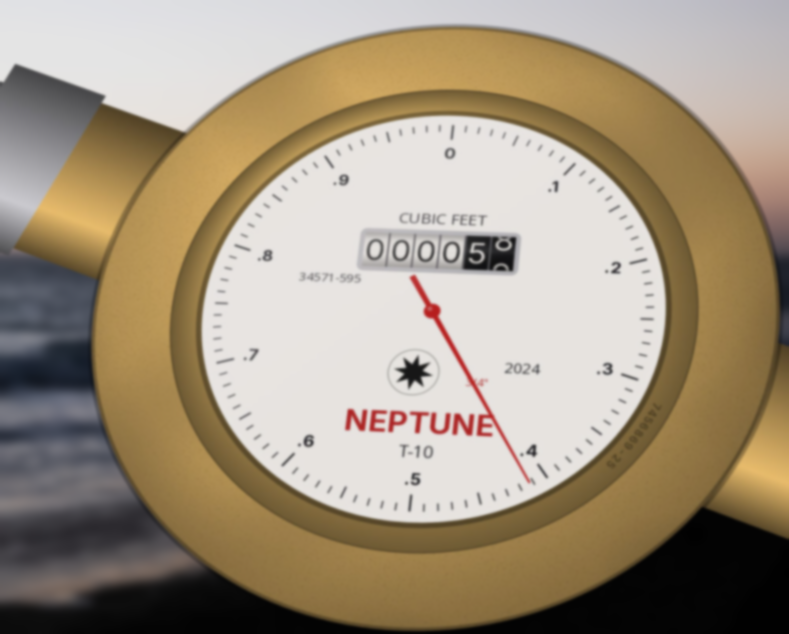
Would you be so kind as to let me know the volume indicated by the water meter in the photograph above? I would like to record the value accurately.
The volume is 58.41 ft³
